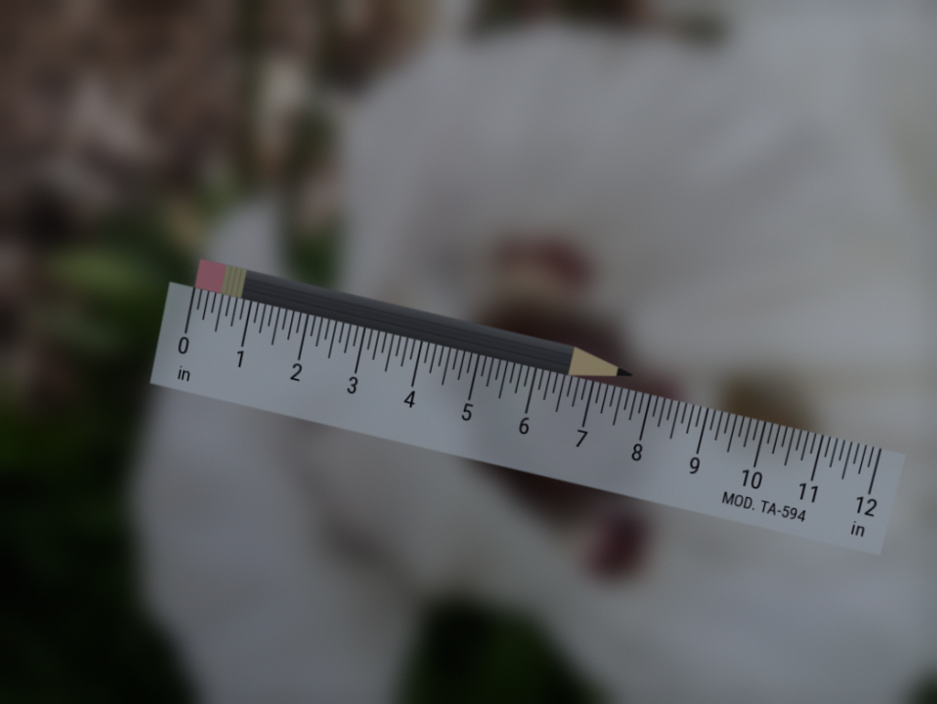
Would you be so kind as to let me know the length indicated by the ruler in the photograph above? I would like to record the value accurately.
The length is 7.625 in
